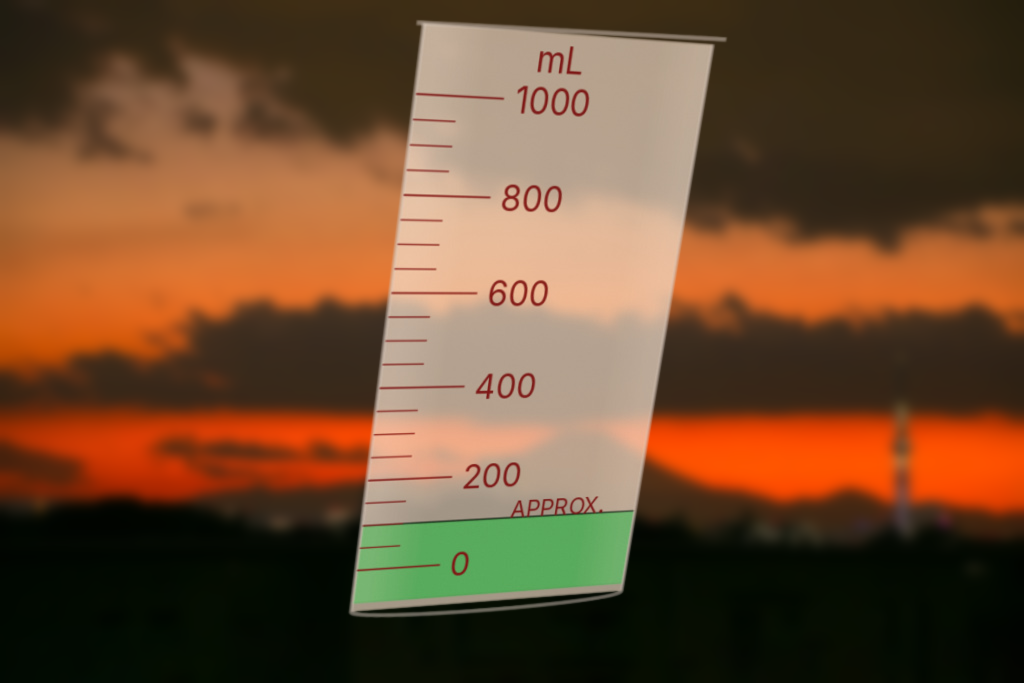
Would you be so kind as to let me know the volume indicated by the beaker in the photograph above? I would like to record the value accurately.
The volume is 100 mL
